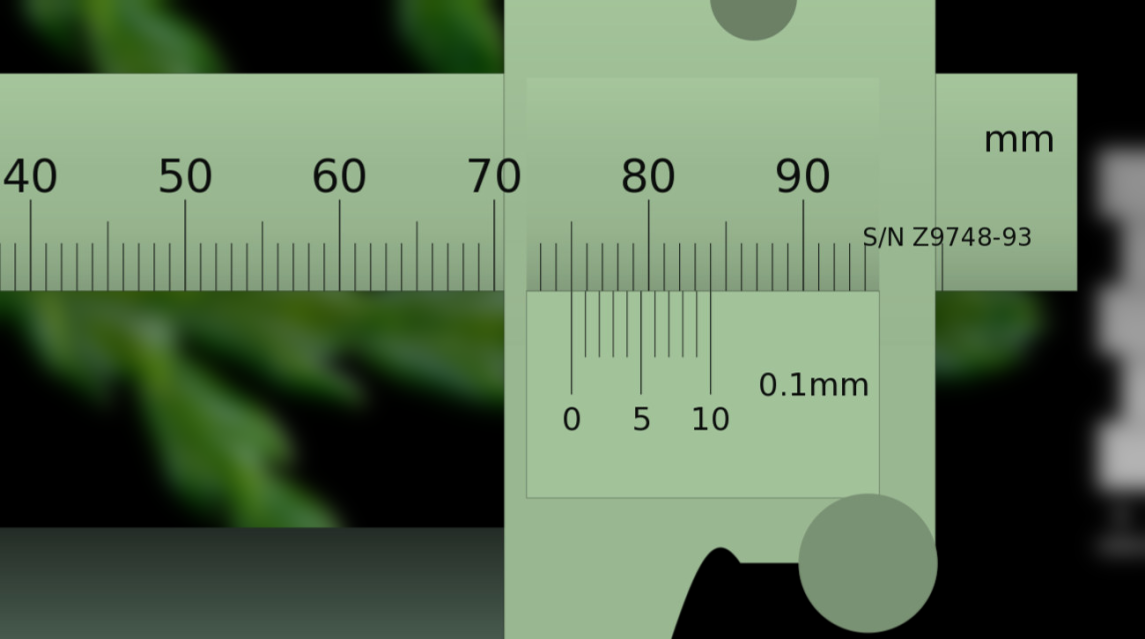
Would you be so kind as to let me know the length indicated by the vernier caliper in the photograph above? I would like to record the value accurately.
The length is 75.0 mm
